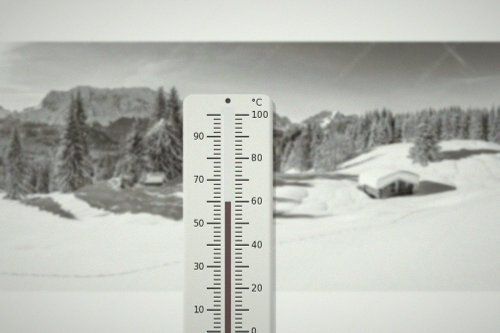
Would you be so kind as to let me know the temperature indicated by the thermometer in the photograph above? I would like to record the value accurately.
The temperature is 60 °C
